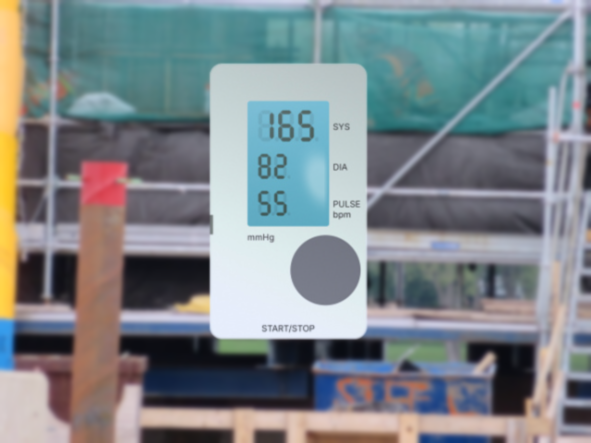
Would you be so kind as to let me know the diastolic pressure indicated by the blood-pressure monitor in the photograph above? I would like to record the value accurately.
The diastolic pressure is 82 mmHg
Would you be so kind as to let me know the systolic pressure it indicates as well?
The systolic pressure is 165 mmHg
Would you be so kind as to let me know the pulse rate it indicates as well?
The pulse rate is 55 bpm
